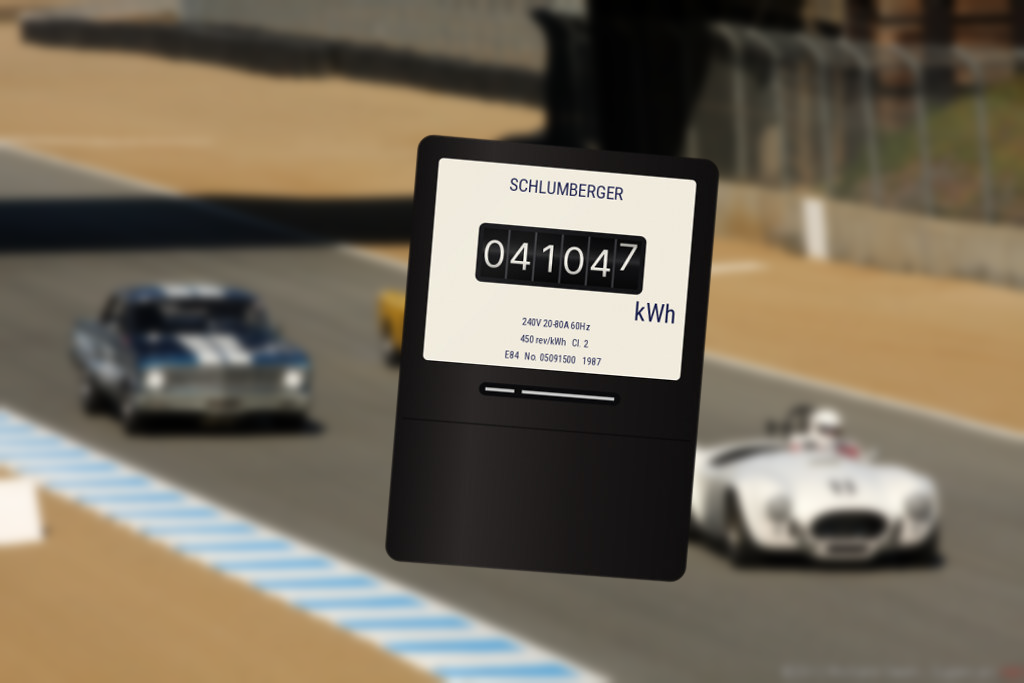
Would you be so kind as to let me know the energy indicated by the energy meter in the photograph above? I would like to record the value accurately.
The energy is 41047 kWh
